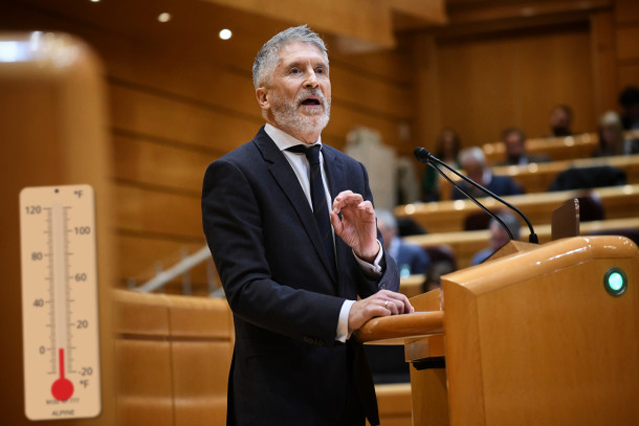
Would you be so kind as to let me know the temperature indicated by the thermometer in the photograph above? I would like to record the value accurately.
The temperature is 0 °F
